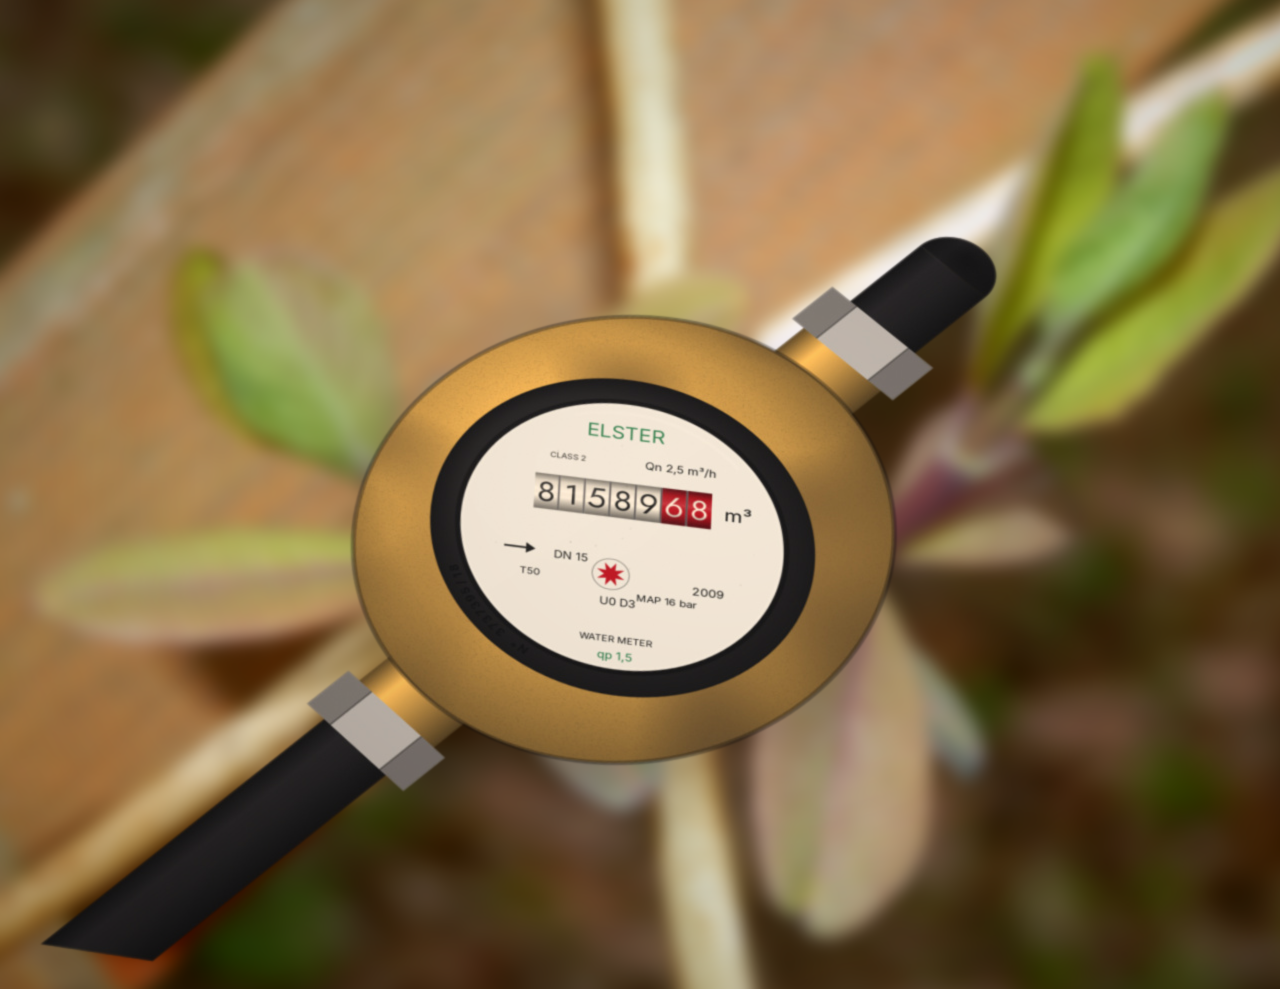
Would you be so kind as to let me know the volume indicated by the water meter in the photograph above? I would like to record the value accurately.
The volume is 81589.68 m³
